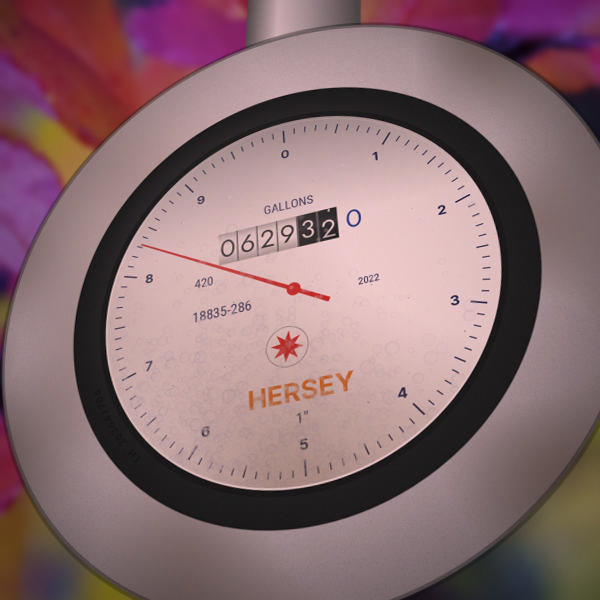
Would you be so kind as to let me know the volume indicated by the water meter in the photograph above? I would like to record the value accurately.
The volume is 629318.3 gal
